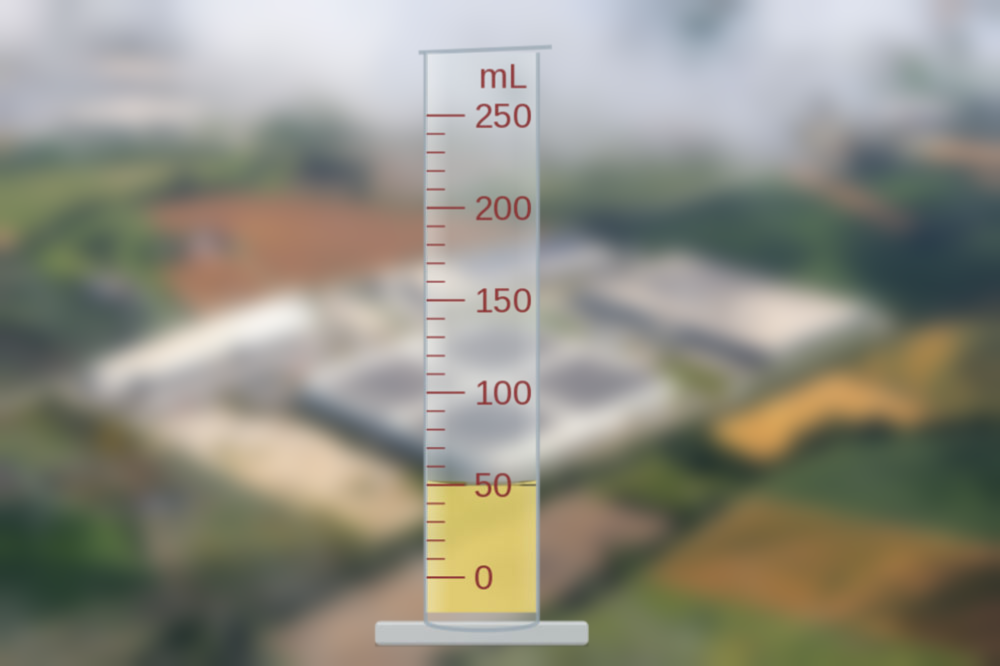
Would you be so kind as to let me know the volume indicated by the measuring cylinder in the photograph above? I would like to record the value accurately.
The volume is 50 mL
